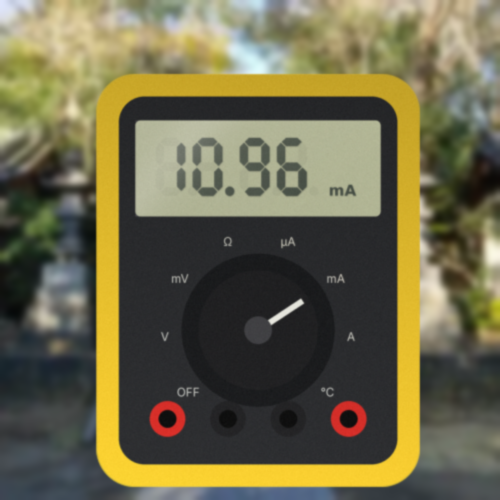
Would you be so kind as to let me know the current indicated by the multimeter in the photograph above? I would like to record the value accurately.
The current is 10.96 mA
